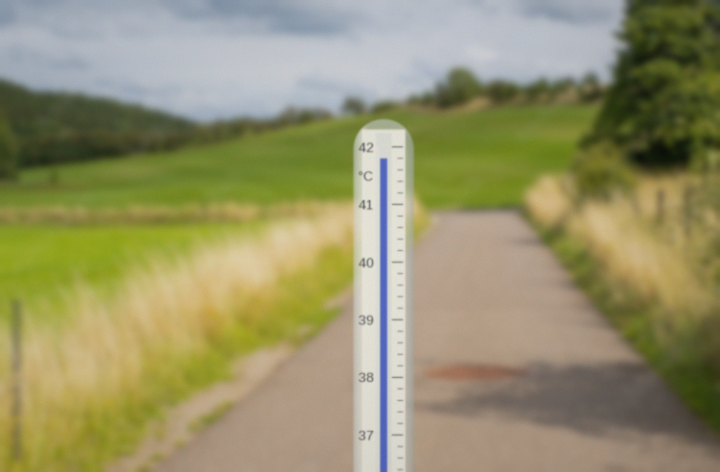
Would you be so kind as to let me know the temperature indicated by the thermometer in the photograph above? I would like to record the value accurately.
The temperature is 41.8 °C
